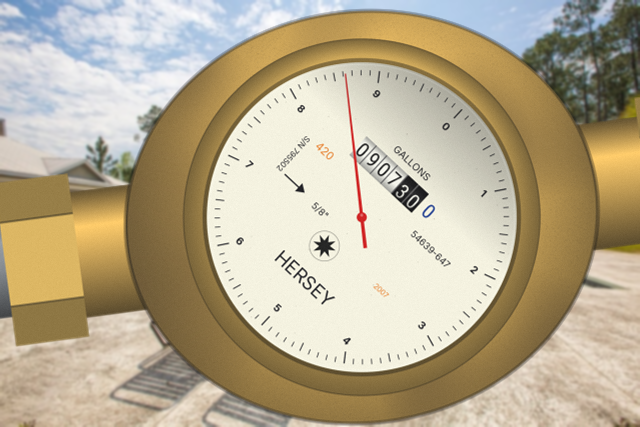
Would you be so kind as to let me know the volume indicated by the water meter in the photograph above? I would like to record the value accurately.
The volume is 907298.6 gal
